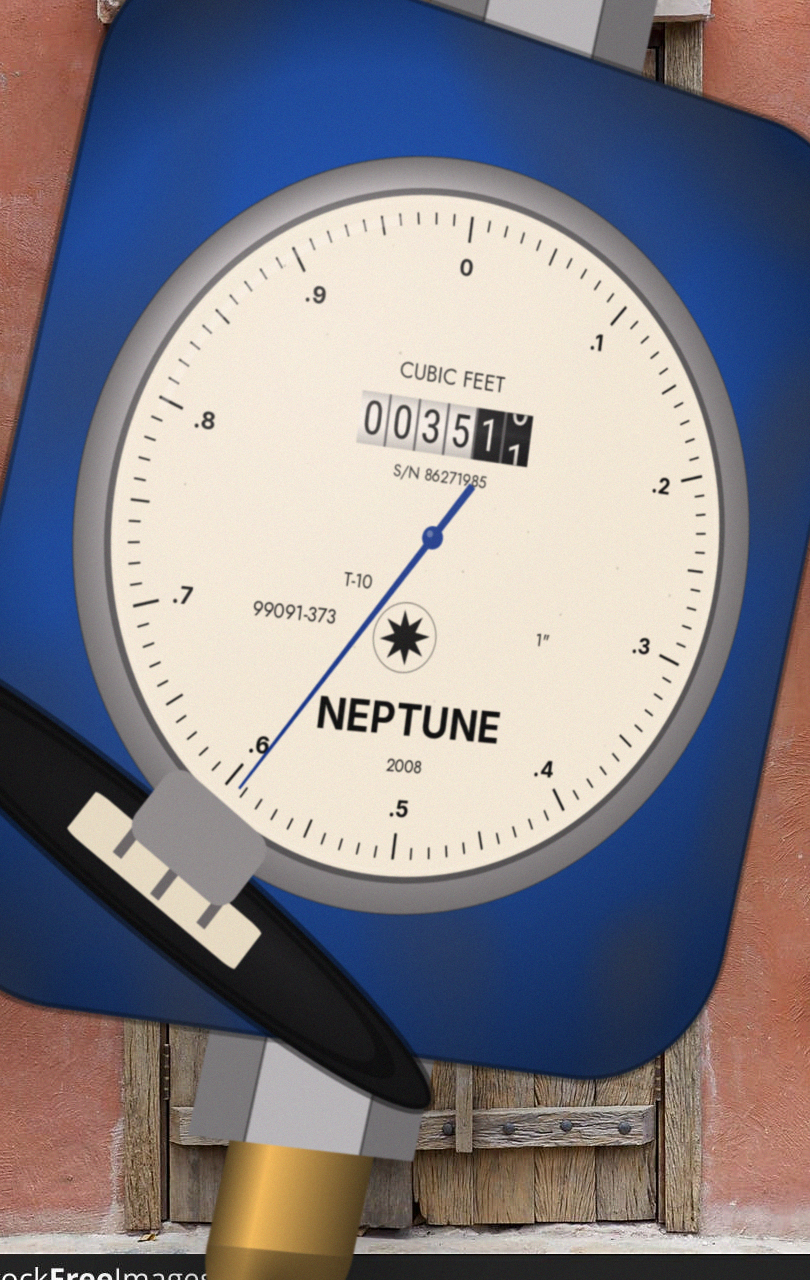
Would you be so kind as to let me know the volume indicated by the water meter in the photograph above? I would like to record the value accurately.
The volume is 3510.59 ft³
